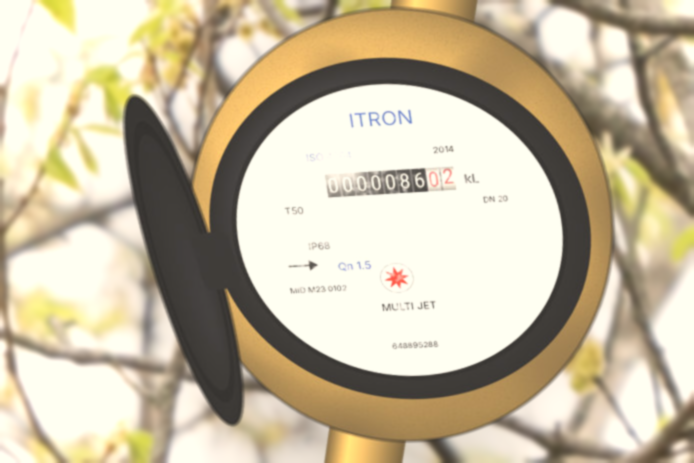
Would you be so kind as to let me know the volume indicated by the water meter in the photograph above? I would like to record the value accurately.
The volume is 86.02 kL
